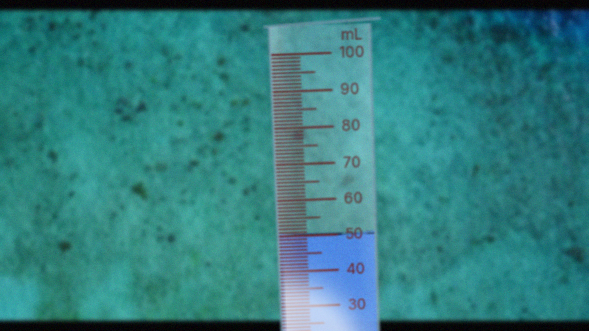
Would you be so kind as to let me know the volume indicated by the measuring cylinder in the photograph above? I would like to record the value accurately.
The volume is 50 mL
